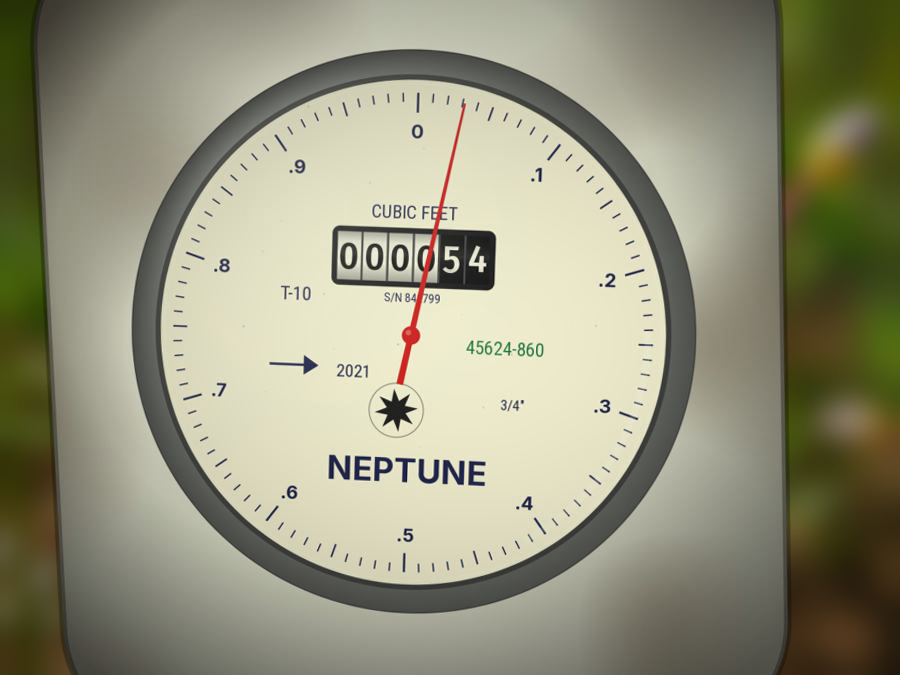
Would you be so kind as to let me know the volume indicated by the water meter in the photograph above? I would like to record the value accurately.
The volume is 54.03 ft³
